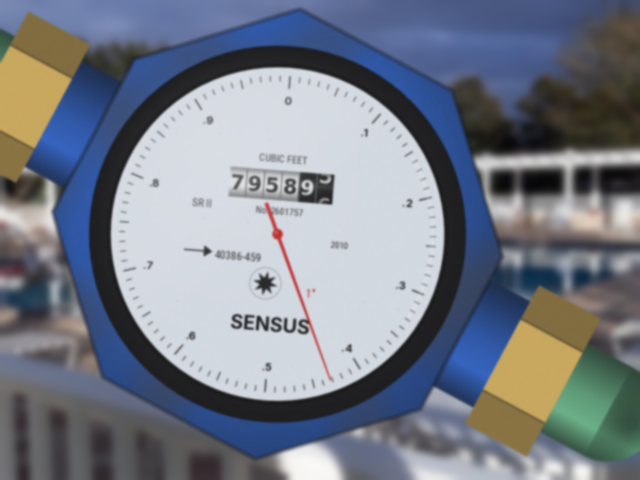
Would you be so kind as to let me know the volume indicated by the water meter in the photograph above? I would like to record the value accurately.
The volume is 795895.43 ft³
